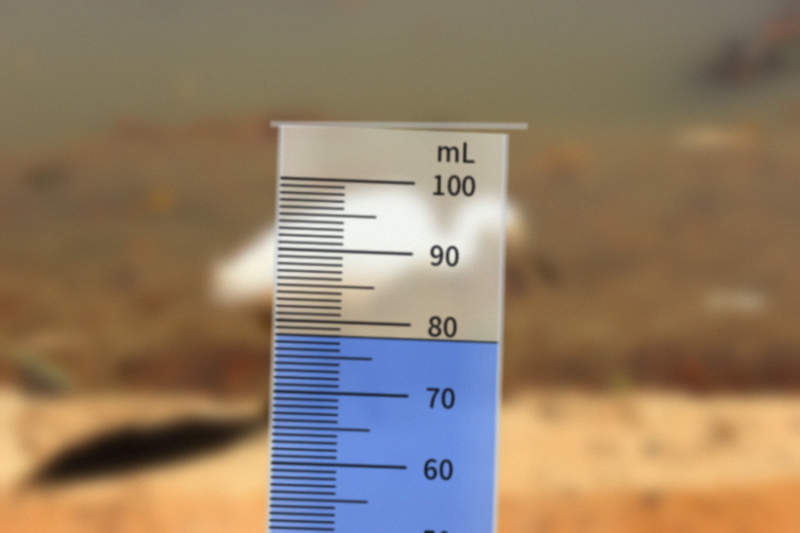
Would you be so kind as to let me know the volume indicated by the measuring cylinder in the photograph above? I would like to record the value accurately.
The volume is 78 mL
